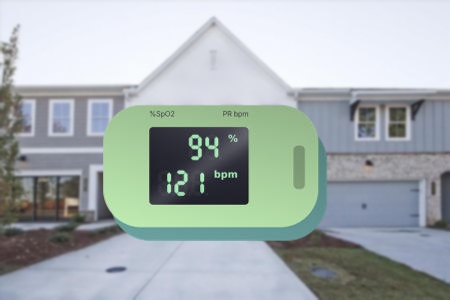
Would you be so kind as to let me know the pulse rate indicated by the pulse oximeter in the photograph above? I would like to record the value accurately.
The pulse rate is 121 bpm
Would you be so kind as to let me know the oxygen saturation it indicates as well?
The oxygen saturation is 94 %
